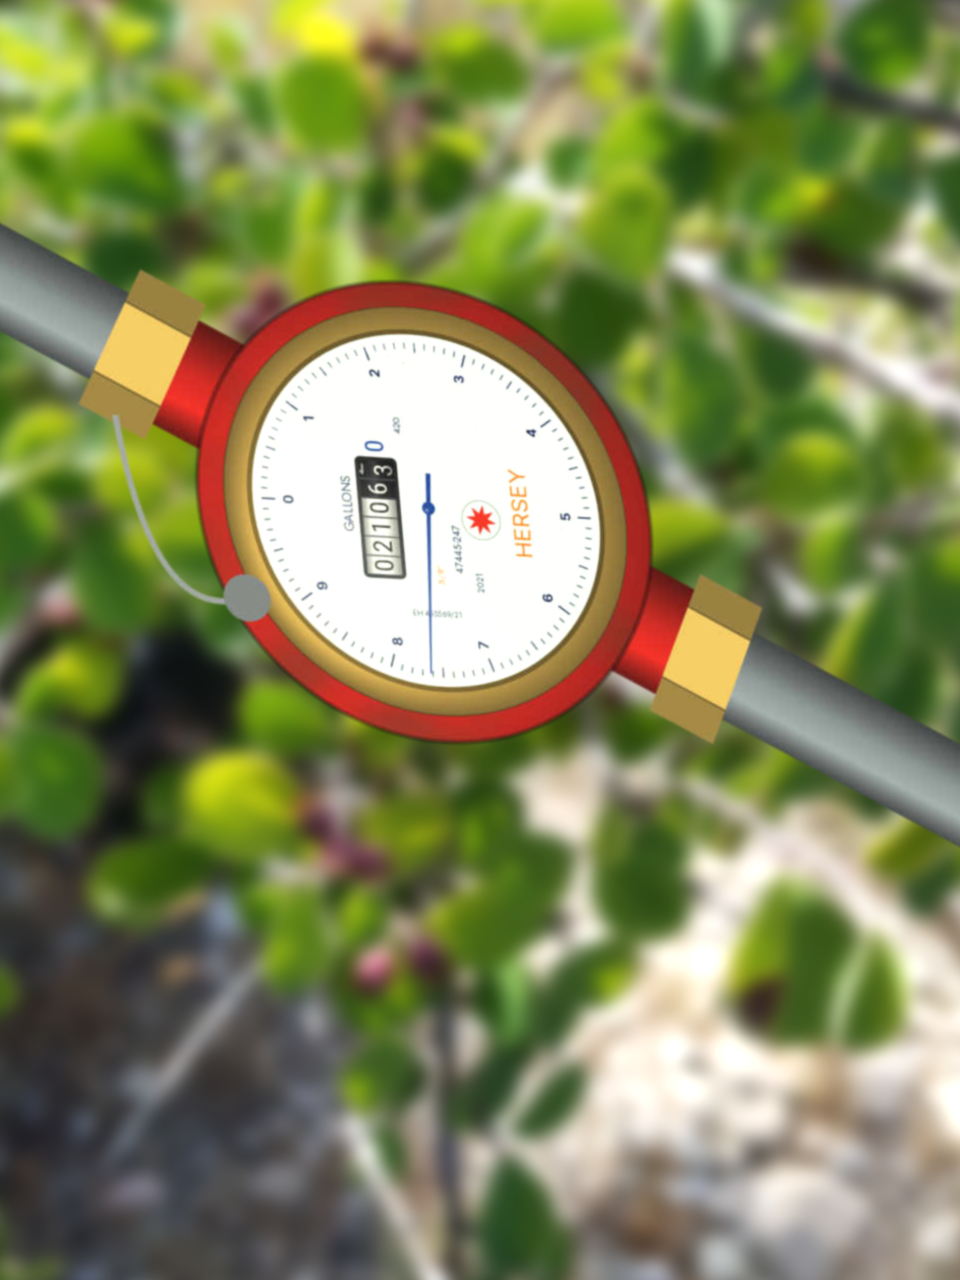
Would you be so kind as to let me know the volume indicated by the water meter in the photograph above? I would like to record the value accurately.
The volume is 210627.6 gal
